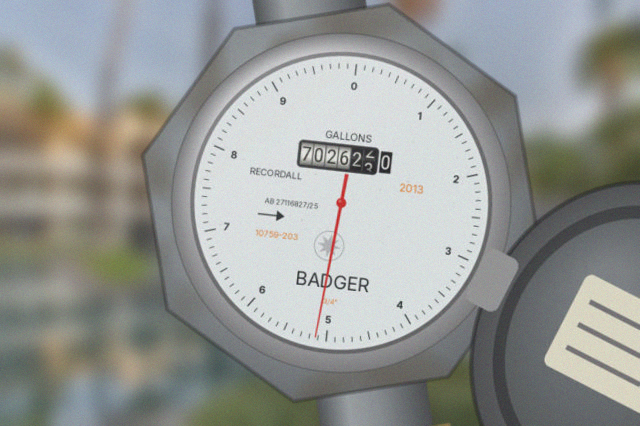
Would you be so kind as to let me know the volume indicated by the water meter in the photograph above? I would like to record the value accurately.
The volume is 7026225.1 gal
